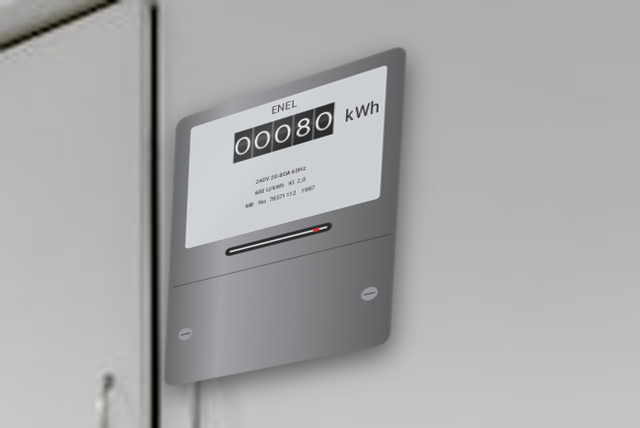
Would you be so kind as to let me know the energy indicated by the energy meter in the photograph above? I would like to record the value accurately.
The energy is 80 kWh
